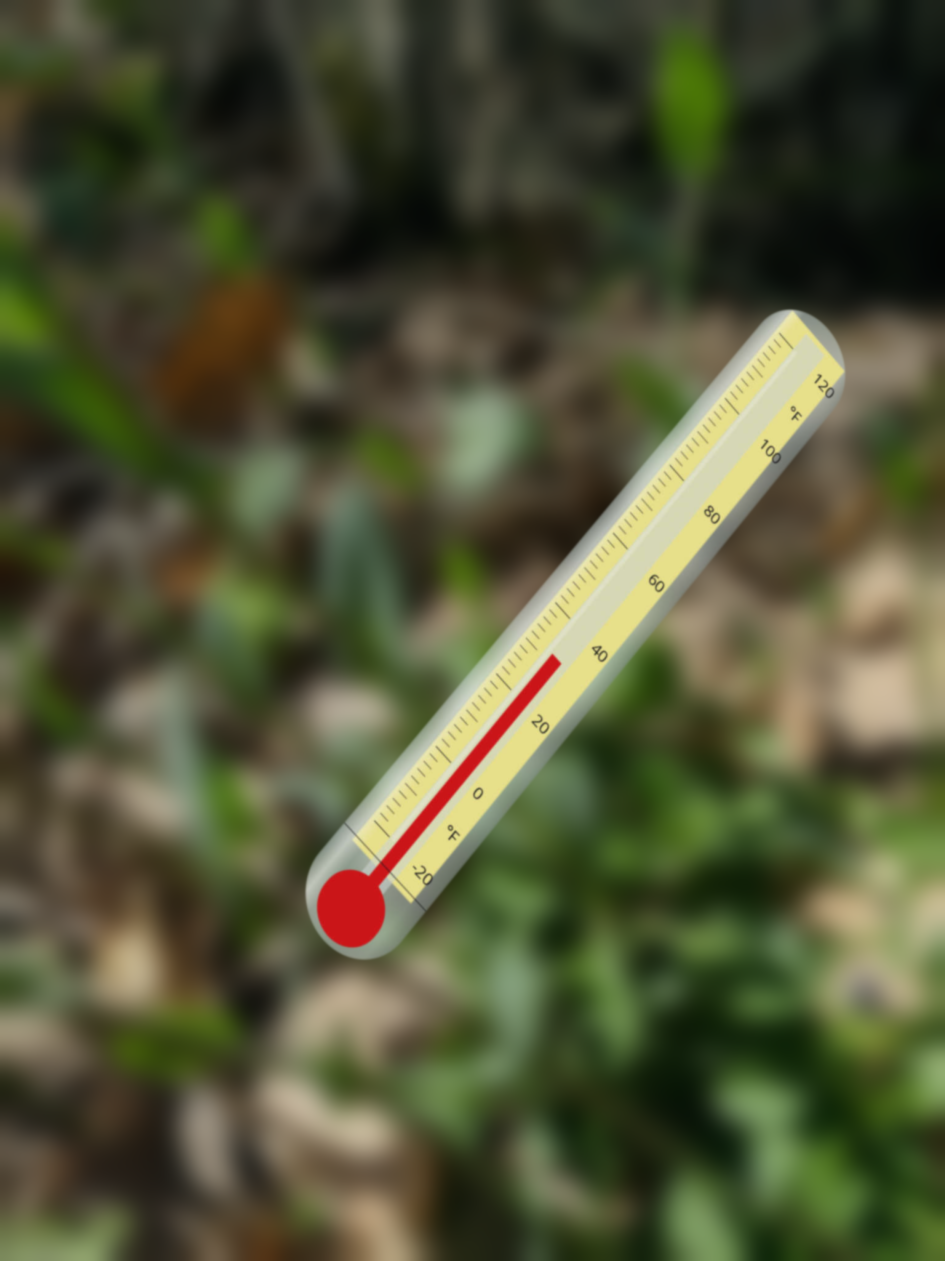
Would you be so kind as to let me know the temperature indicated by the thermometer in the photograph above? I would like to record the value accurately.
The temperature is 32 °F
